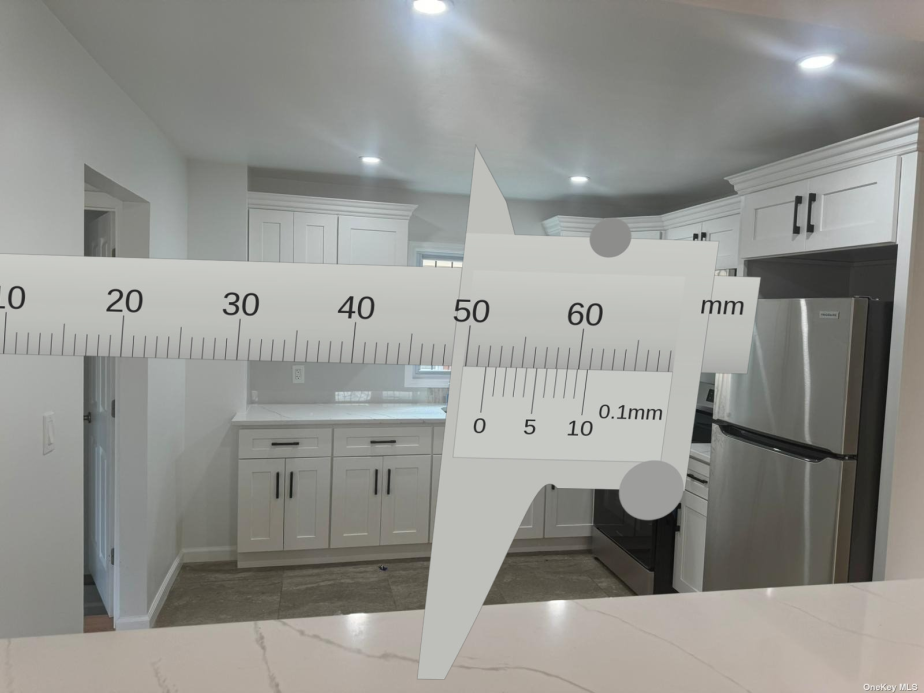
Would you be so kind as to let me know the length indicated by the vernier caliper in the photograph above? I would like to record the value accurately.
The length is 51.8 mm
